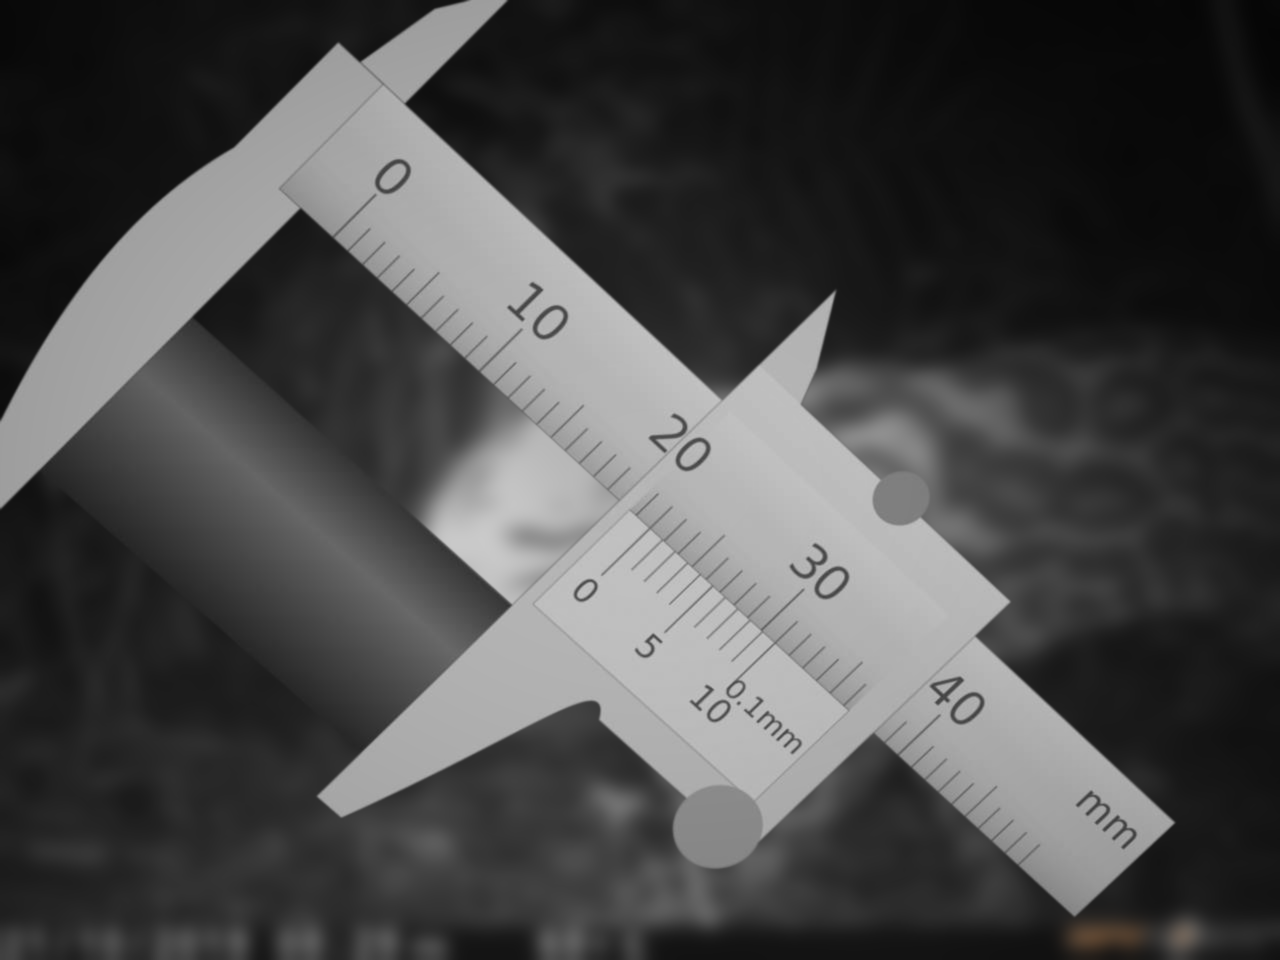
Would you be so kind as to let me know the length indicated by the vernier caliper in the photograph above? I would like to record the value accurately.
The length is 22.0 mm
